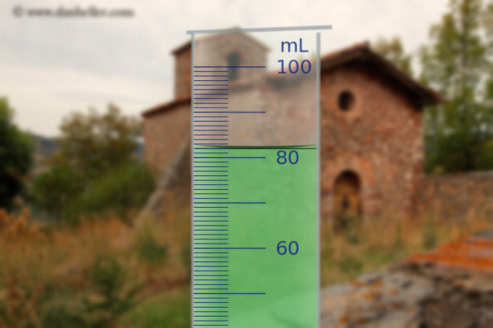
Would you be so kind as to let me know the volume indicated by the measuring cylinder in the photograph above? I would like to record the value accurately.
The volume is 82 mL
